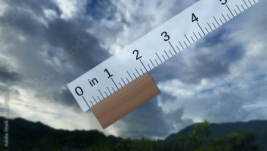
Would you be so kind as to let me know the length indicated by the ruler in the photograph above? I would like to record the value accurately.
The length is 2 in
